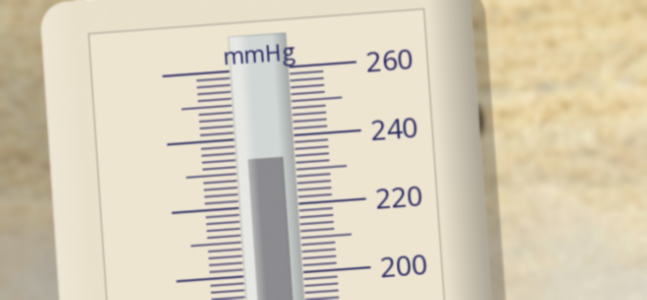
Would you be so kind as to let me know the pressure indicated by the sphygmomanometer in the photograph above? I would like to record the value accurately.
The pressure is 234 mmHg
